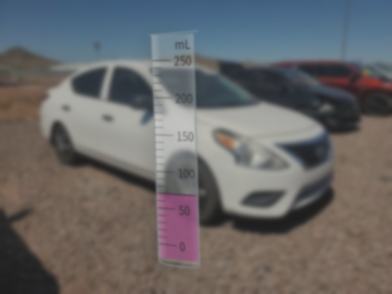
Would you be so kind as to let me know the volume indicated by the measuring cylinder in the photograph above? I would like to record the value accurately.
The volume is 70 mL
